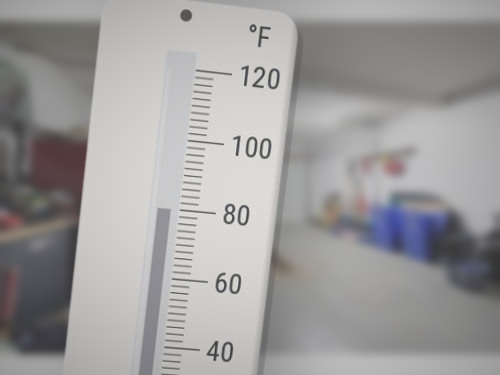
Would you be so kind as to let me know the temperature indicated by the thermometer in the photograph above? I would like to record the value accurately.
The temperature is 80 °F
